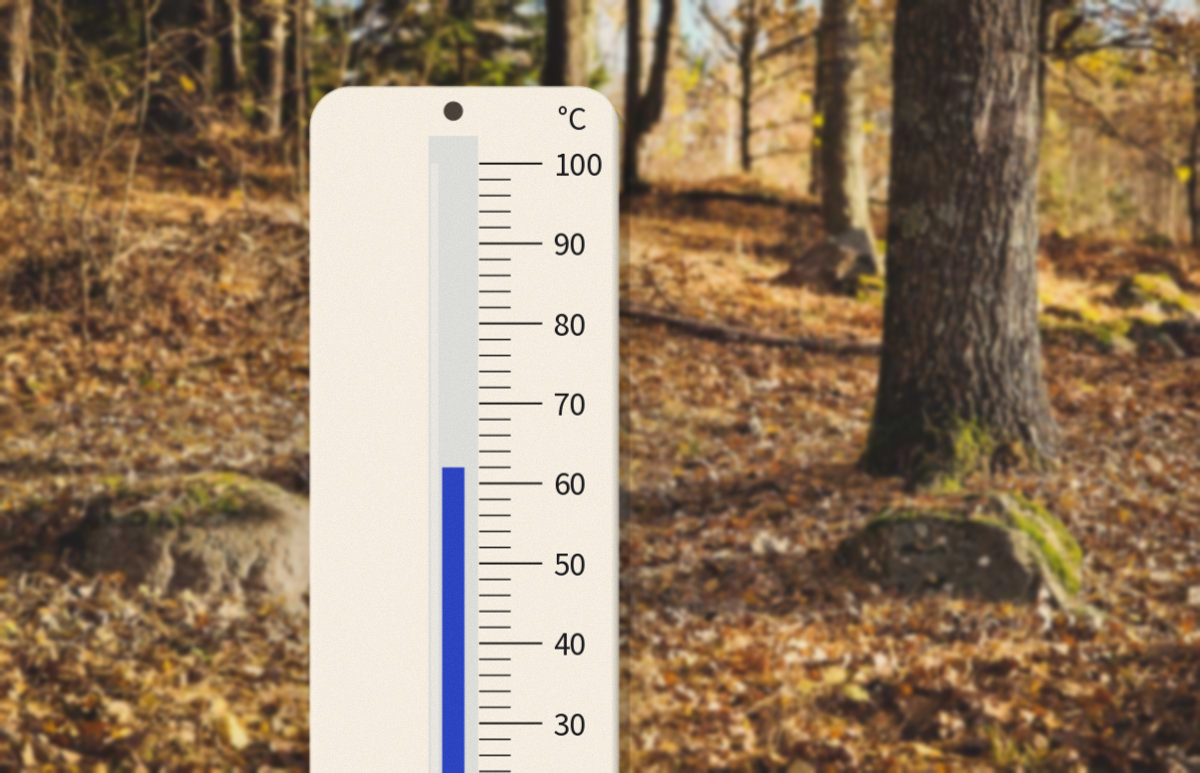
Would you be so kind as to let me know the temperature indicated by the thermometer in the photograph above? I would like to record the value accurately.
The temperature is 62 °C
